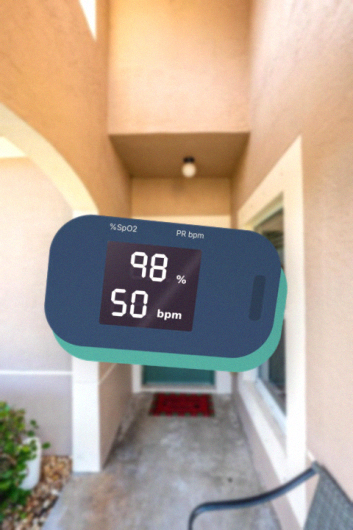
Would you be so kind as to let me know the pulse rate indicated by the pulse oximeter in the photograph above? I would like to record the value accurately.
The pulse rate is 50 bpm
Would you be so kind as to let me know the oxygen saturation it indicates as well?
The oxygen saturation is 98 %
